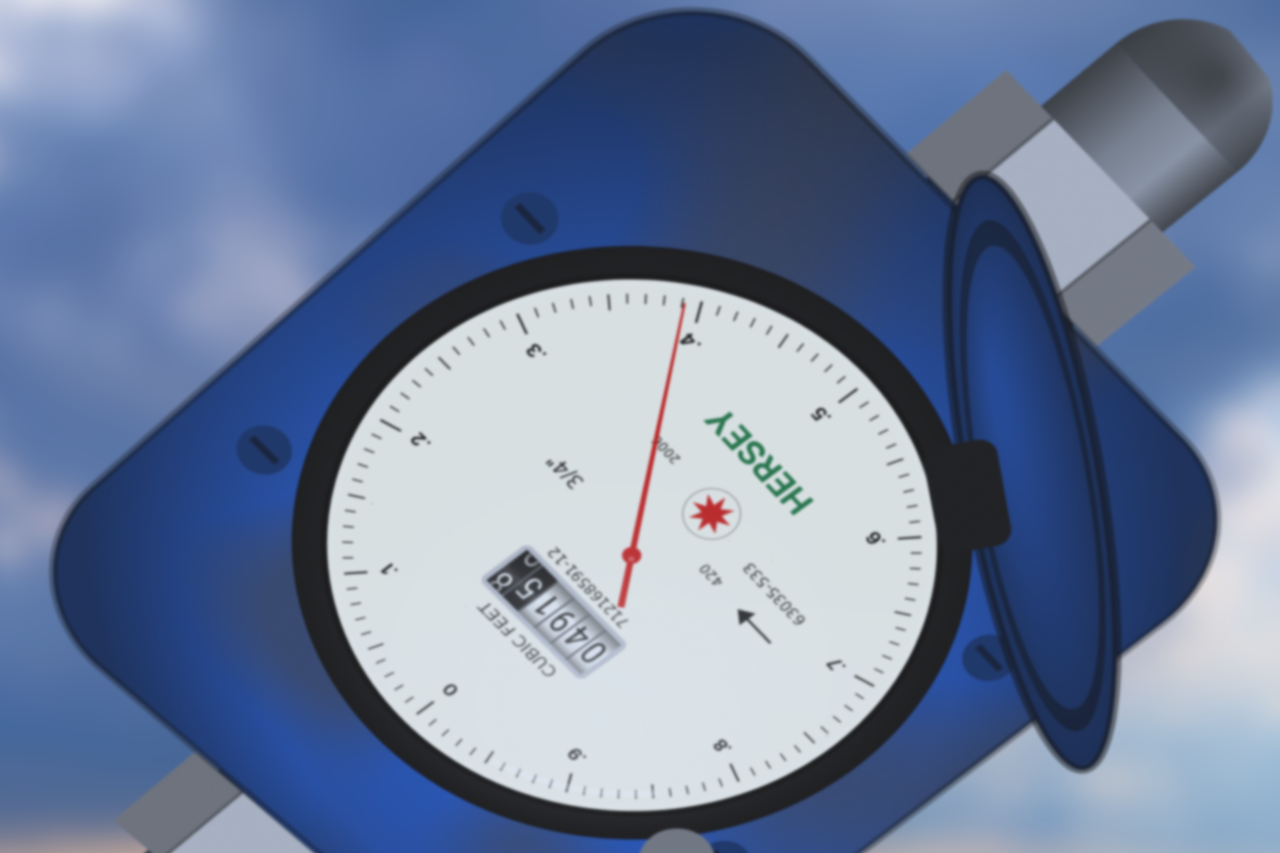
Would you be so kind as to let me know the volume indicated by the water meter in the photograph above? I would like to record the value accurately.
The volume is 49158.39 ft³
